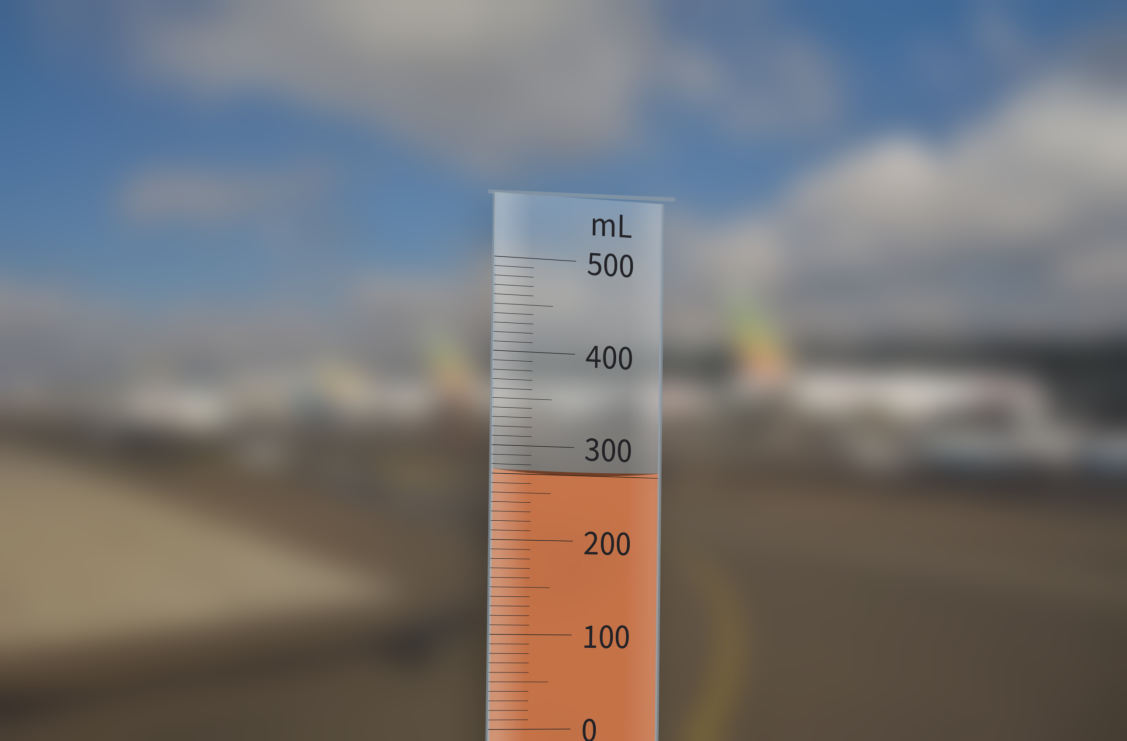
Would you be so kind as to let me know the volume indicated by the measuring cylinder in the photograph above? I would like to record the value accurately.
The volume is 270 mL
